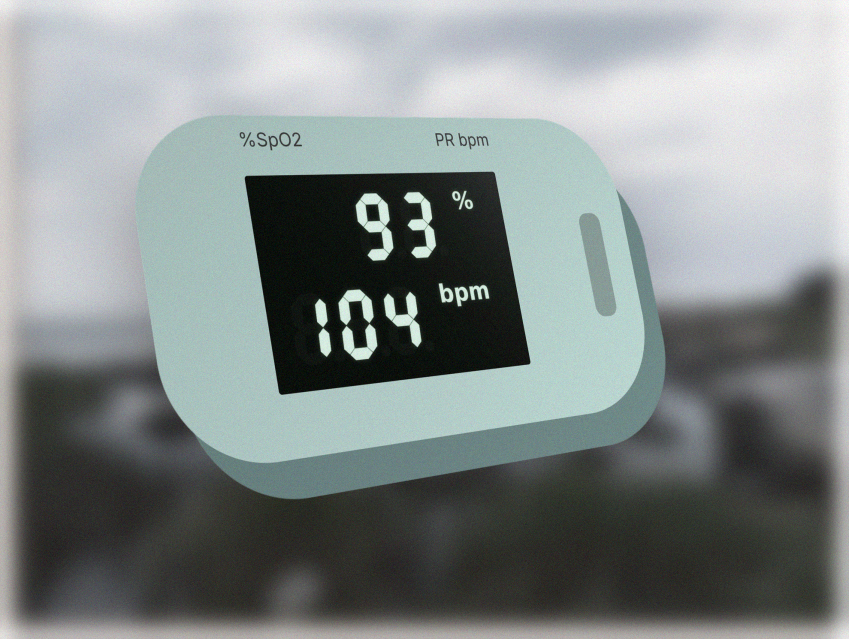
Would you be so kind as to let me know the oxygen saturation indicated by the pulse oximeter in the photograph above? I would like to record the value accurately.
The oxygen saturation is 93 %
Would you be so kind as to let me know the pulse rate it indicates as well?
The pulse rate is 104 bpm
